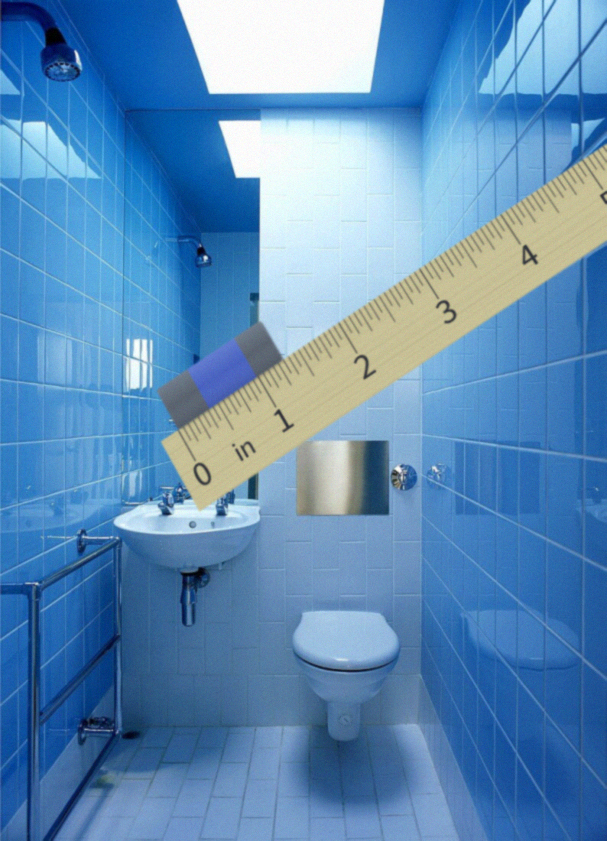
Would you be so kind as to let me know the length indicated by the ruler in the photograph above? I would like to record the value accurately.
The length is 1.3125 in
